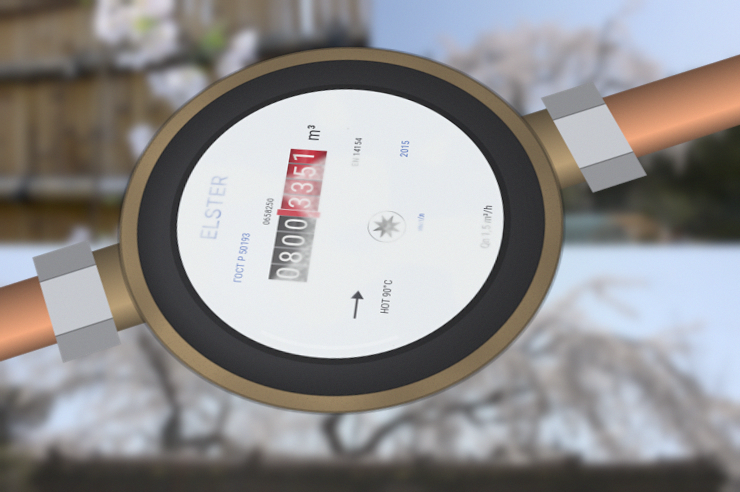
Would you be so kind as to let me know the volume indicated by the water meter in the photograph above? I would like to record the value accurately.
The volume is 800.3351 m³
